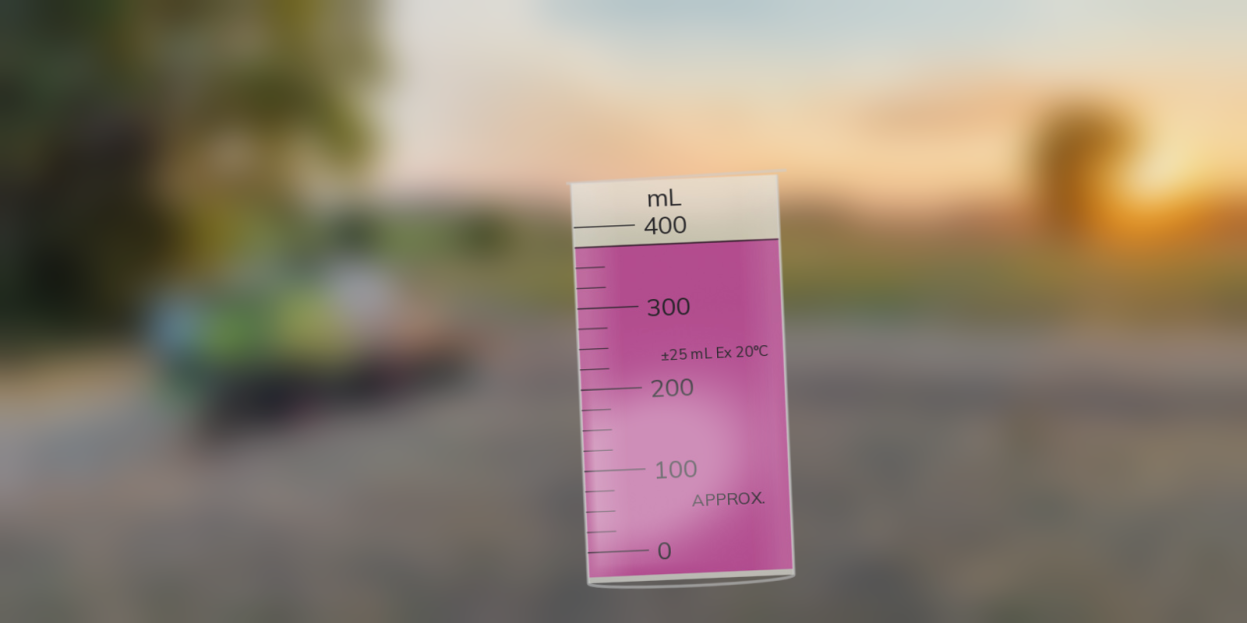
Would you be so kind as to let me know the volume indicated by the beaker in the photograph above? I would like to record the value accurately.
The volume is 375 mL
